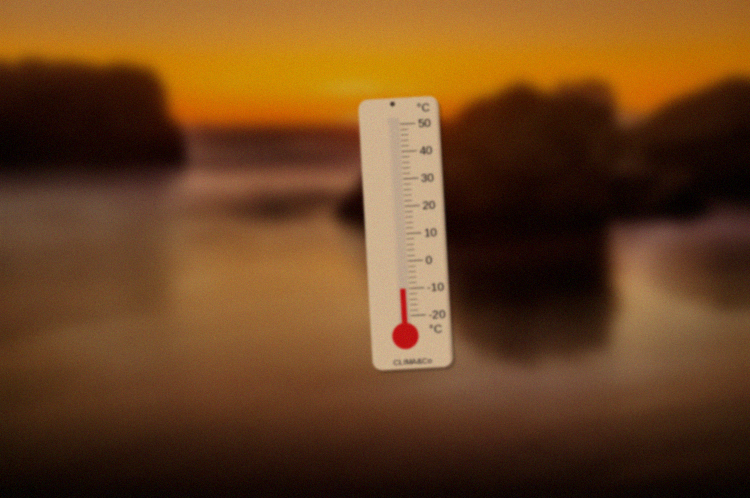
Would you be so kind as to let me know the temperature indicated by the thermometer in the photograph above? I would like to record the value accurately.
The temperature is -10 °C
